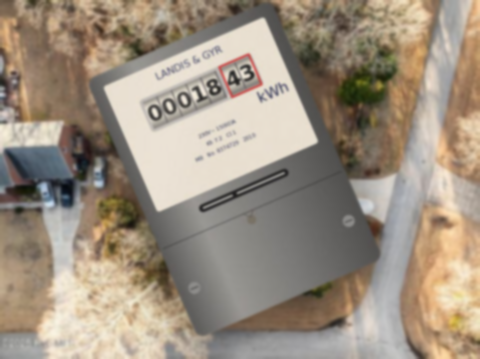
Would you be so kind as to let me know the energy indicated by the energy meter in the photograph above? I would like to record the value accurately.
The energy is 18.43 kWh
